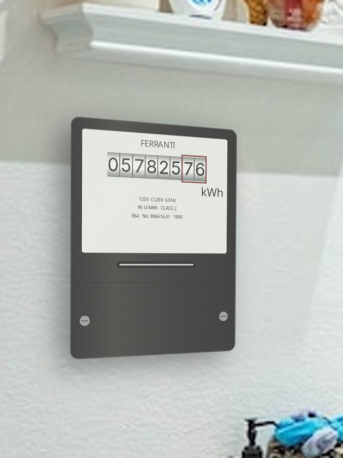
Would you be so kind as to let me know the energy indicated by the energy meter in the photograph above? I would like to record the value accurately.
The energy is 57825.76 kWh
